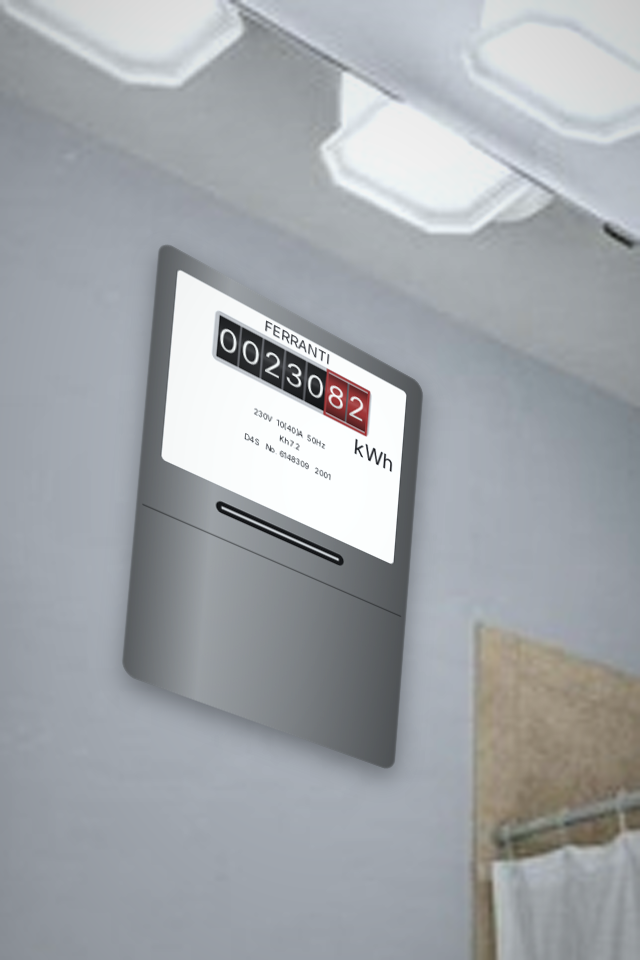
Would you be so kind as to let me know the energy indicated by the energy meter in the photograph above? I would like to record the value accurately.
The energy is 230.82 kWh
